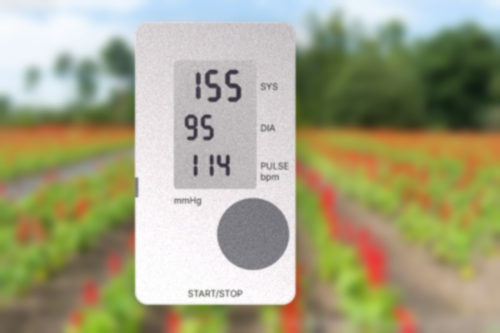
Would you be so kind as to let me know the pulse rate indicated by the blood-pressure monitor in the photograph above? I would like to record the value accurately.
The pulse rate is 114 bpm
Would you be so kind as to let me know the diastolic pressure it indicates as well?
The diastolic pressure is 95 mmHg
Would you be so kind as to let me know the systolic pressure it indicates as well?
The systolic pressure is 155 mmHg
